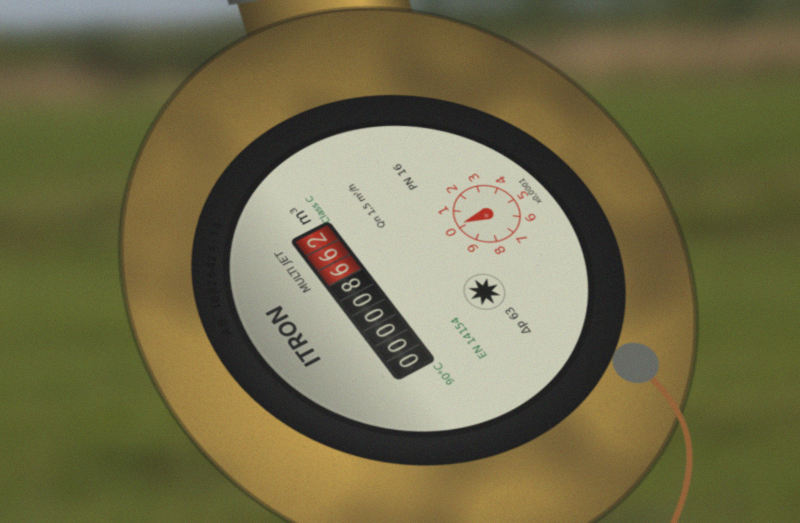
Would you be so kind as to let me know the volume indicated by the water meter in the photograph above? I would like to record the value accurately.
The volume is 8.6620 m³
